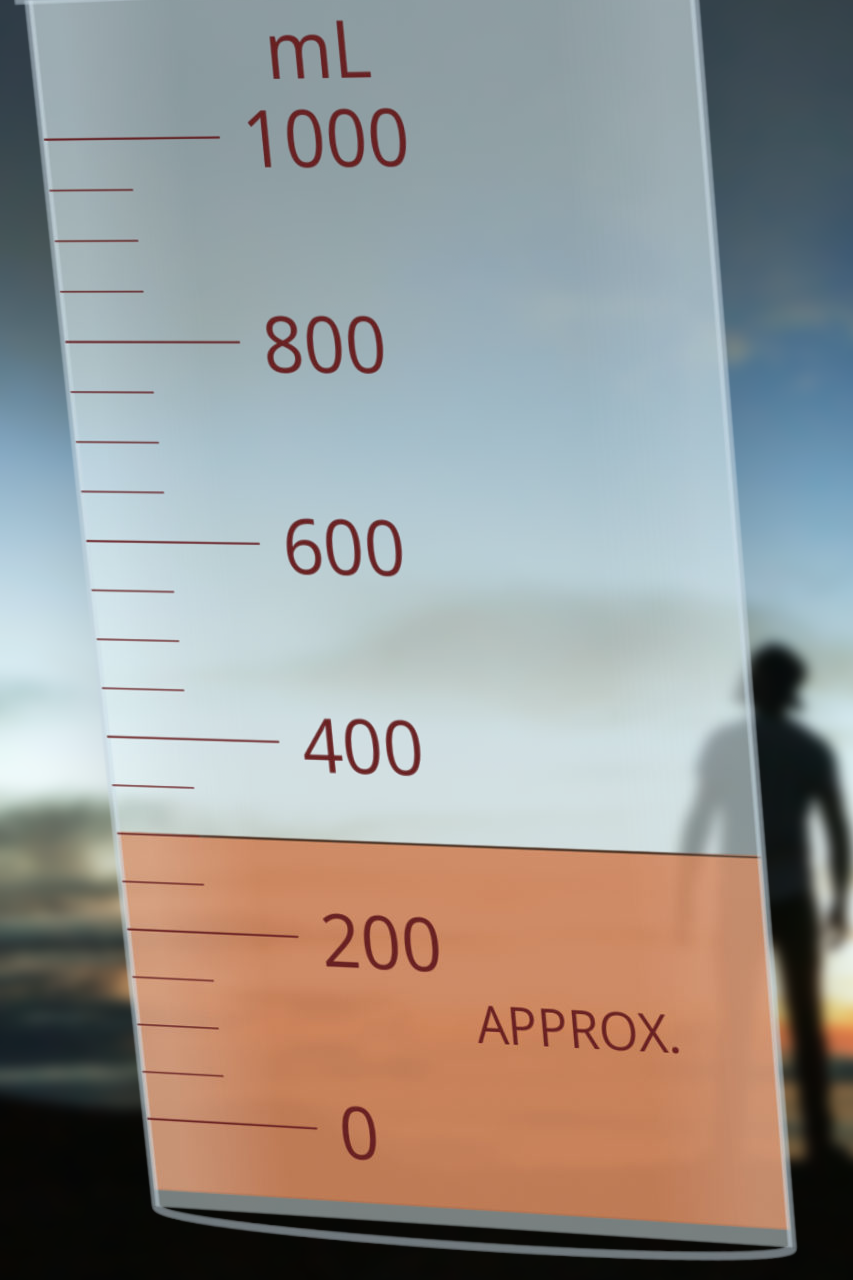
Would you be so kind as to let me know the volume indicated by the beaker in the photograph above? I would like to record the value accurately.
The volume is 300 mL
